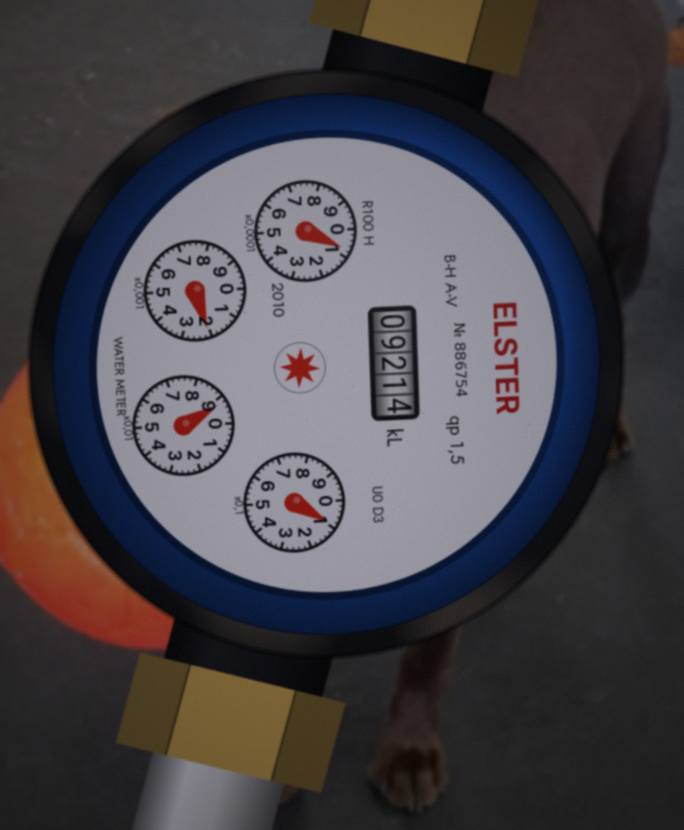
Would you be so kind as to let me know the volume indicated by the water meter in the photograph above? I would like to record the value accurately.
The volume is 9214.0920 kL
